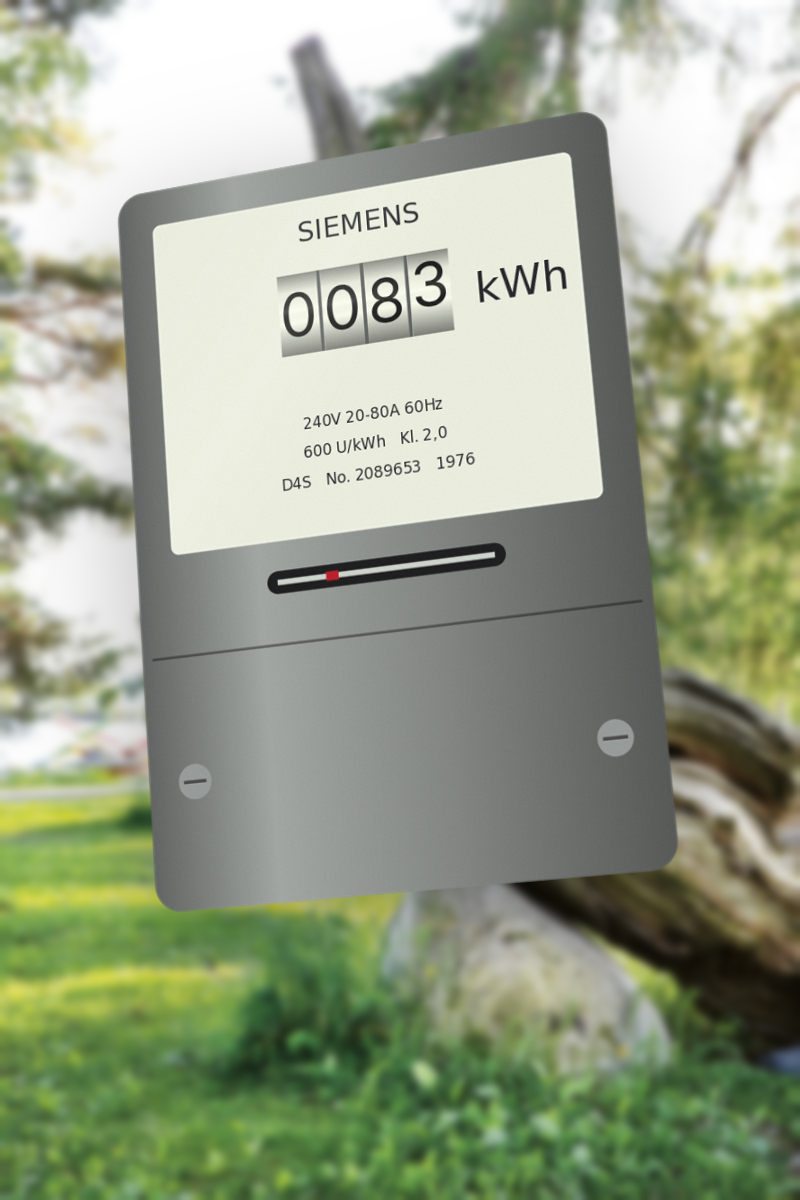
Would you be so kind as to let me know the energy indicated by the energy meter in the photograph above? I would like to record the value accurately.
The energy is 83 kWh
